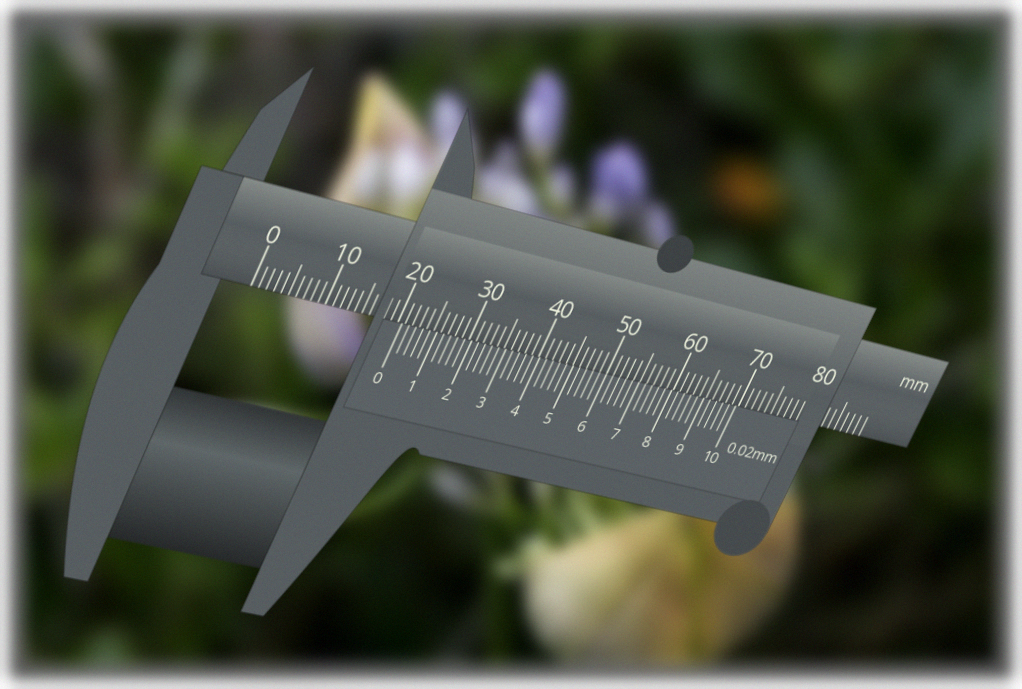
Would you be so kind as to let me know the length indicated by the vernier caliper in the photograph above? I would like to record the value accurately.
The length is 20.6 mm
